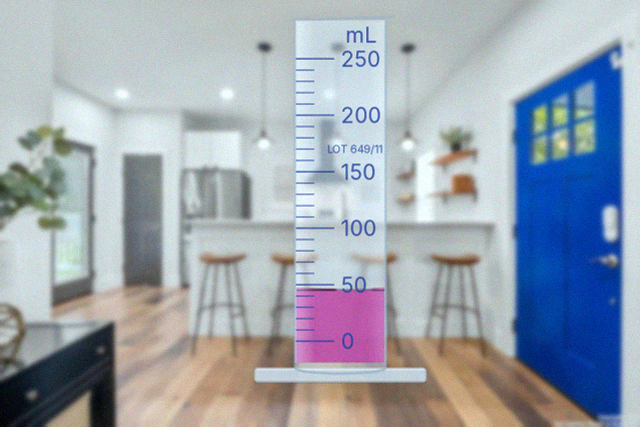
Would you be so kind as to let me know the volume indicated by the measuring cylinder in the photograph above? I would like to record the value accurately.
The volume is 45 mL
